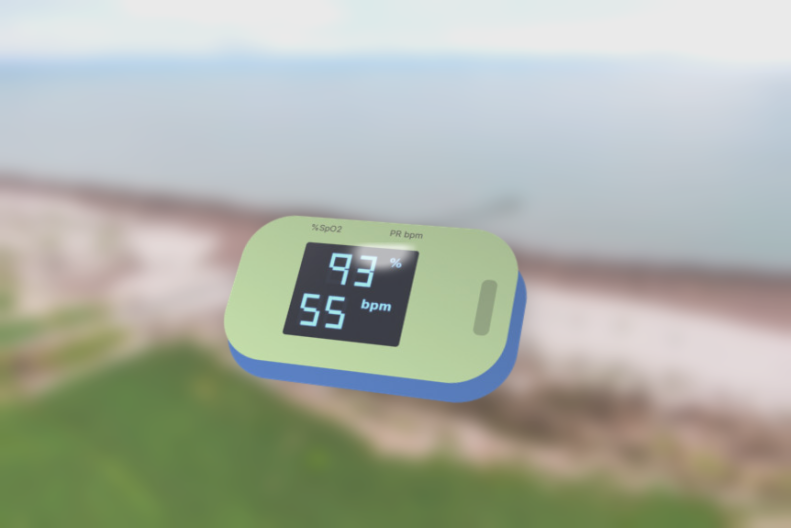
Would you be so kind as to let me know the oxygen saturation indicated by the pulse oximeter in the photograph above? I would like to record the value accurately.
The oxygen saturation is 93 %
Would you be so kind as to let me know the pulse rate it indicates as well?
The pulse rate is 55 bpm
